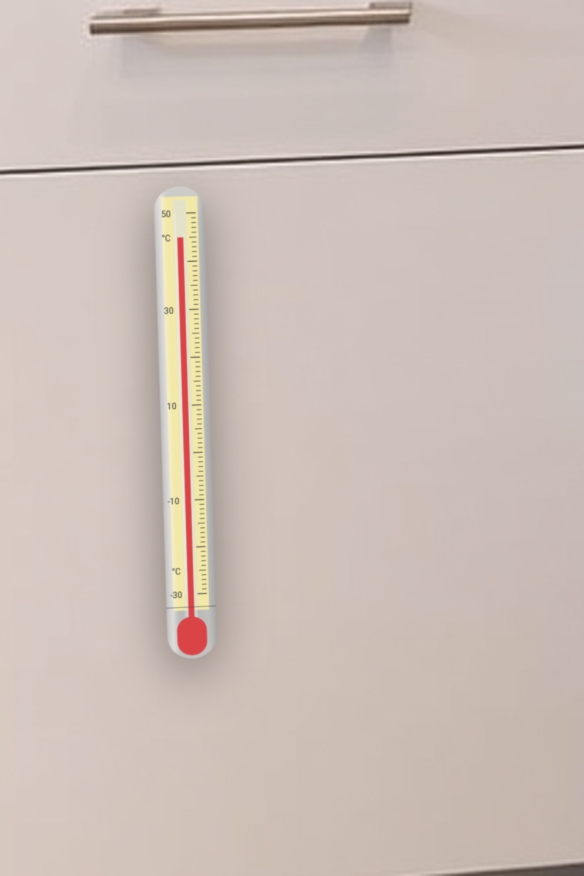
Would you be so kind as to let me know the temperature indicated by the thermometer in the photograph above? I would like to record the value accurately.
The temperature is 45 °C
